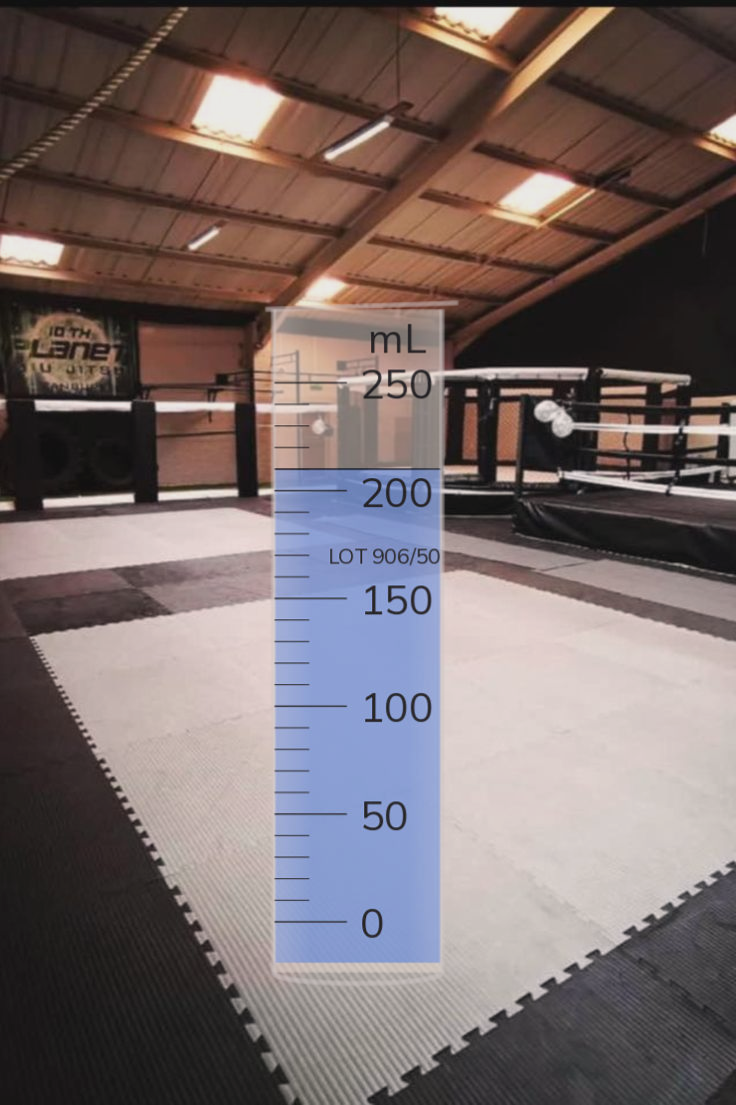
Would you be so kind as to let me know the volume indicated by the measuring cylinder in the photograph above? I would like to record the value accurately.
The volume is 210 mL
